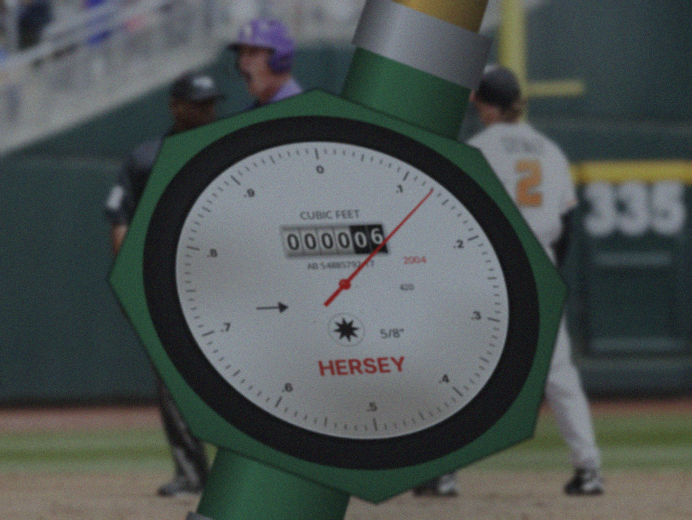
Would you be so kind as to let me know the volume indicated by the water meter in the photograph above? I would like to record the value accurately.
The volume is 6.13 ft³
